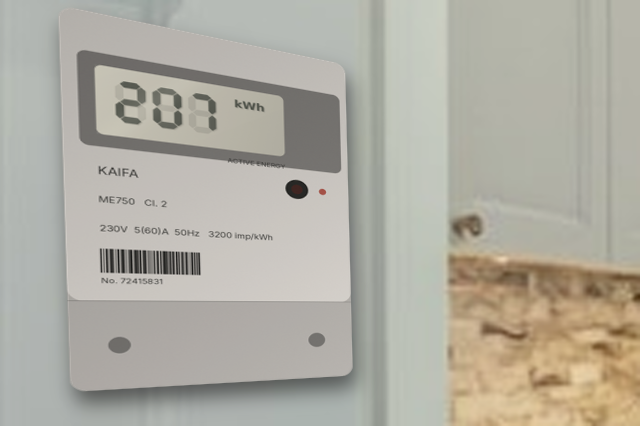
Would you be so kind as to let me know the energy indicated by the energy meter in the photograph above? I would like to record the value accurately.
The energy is 207 kWh
